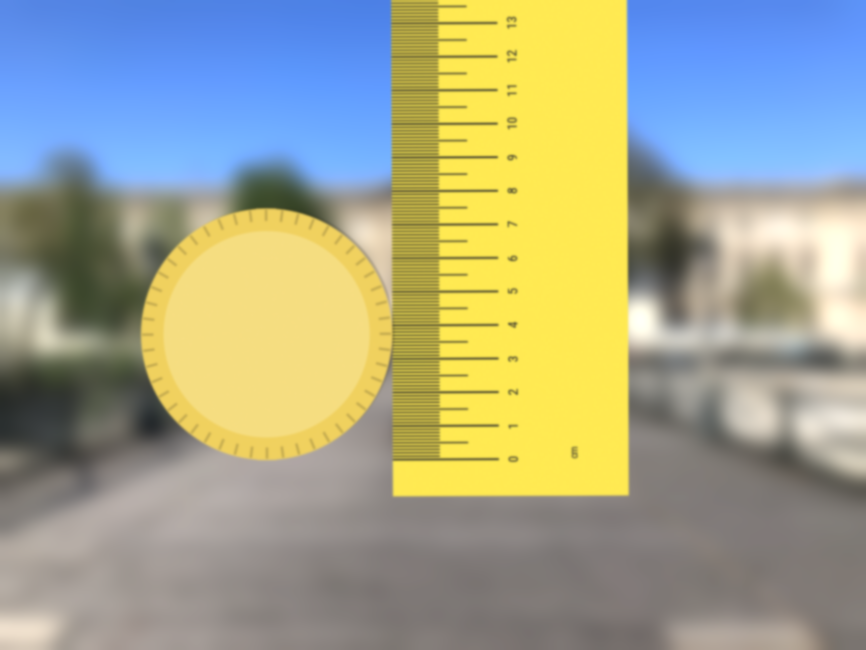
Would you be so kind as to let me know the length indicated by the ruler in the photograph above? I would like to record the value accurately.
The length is 7.5 cm
